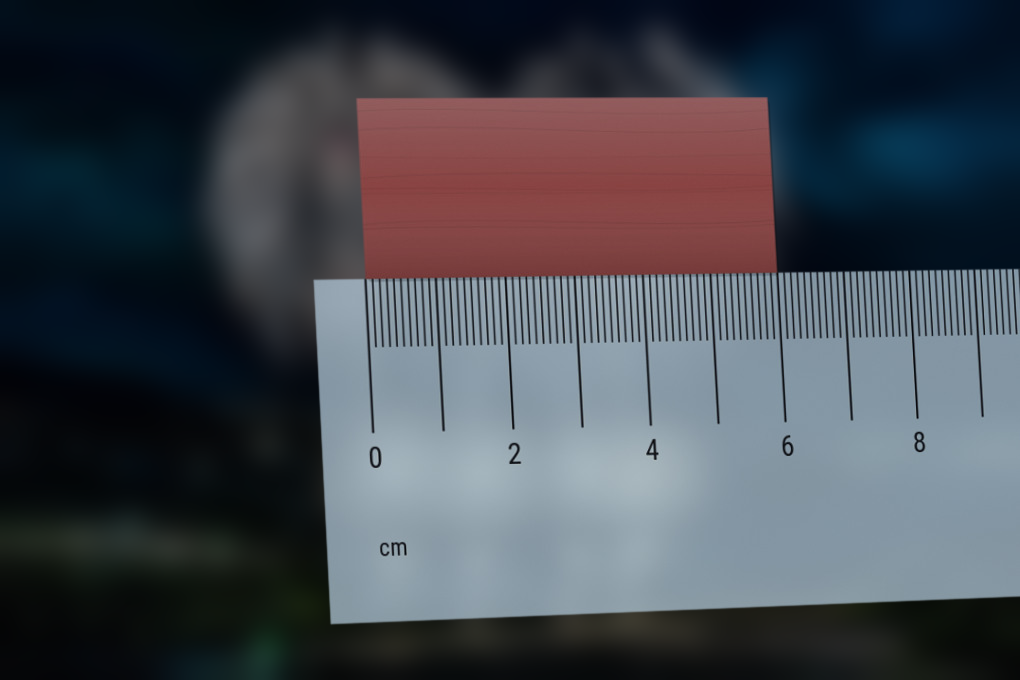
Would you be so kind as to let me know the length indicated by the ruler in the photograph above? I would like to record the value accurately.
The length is 6 cm
